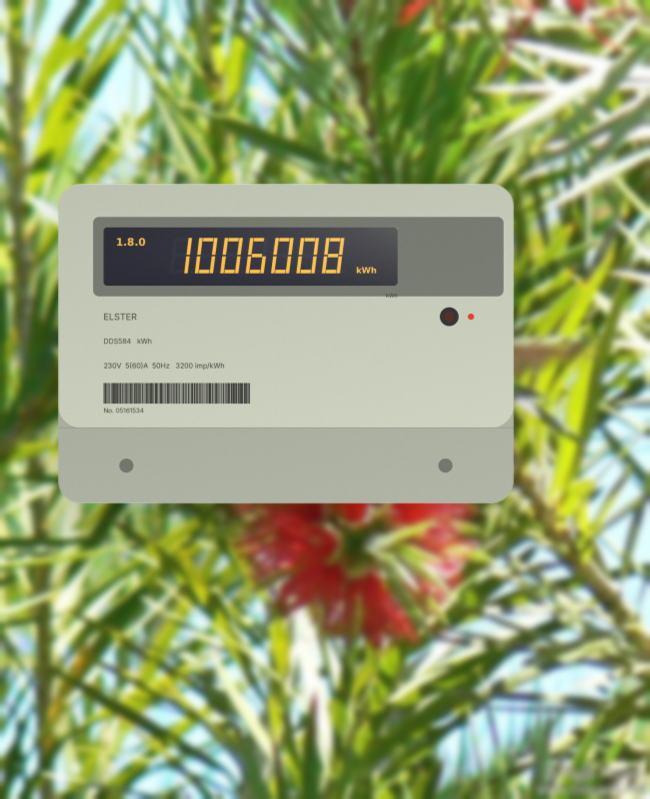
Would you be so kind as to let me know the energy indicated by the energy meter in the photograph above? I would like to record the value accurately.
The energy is 1006008 kWh
